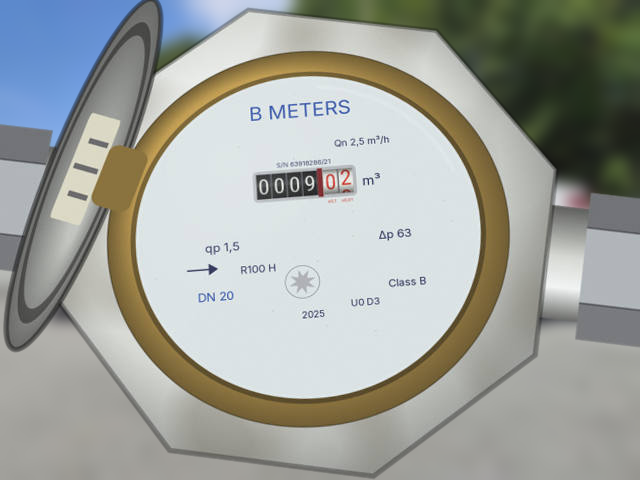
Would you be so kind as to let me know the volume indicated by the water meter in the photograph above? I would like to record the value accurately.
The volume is 9.02 m³
